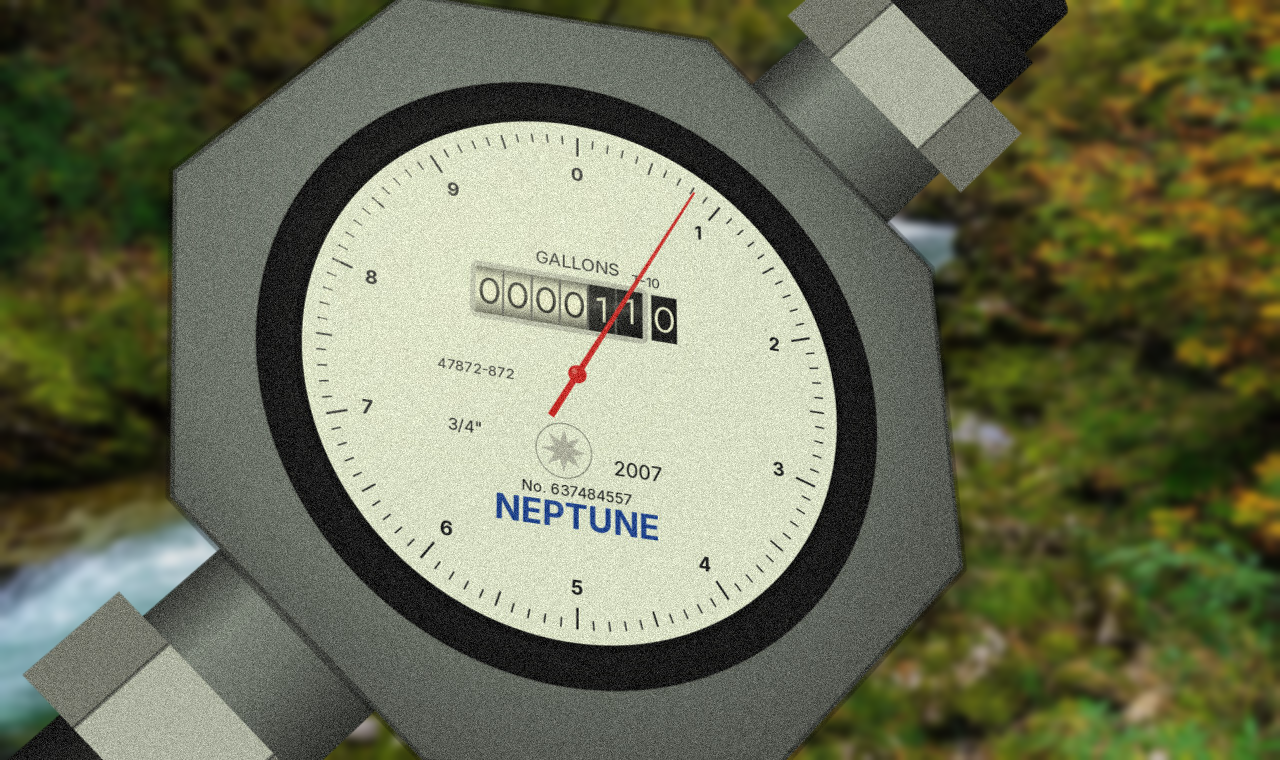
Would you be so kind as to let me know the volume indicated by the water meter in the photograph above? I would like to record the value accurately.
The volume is 110.8 gal
